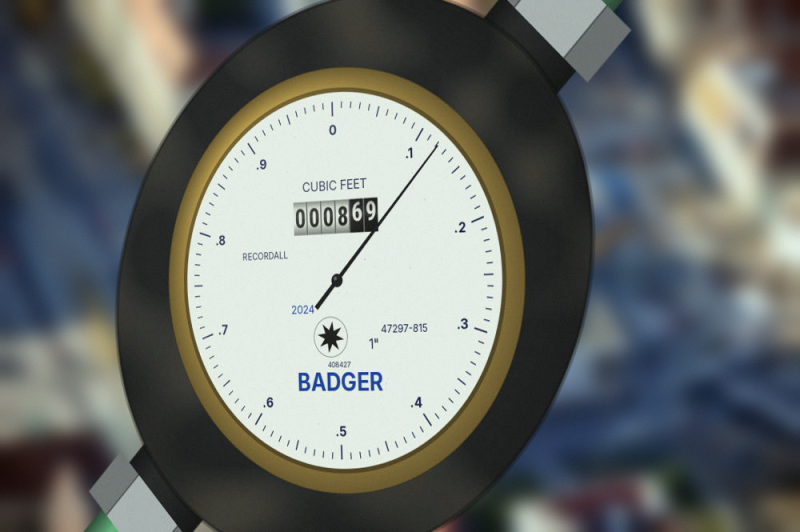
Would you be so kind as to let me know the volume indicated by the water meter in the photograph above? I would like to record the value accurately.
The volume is 869.12 ft³
